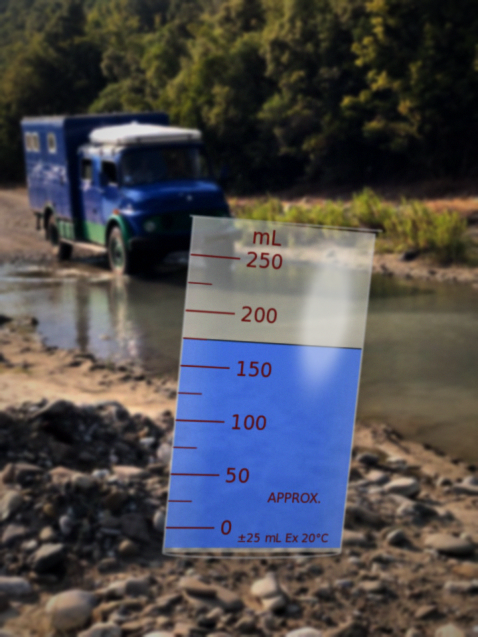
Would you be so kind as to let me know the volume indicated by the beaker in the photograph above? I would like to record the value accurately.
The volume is 175 mL
